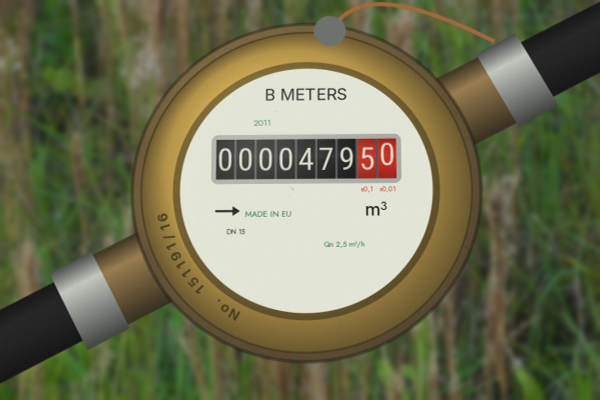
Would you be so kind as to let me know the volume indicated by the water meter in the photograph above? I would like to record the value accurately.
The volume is 479.50 m³
